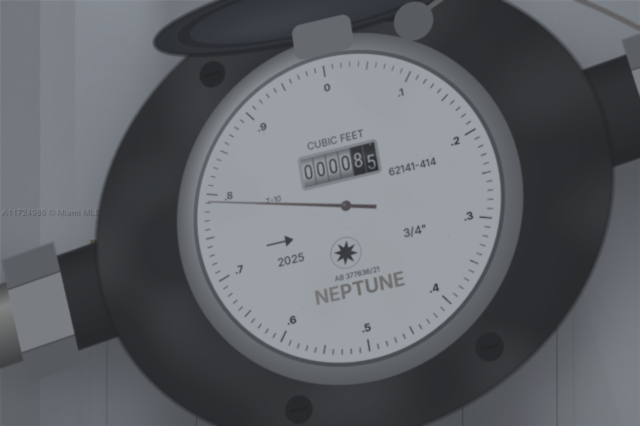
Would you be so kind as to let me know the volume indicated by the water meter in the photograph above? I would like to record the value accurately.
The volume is 84.79 ft³
